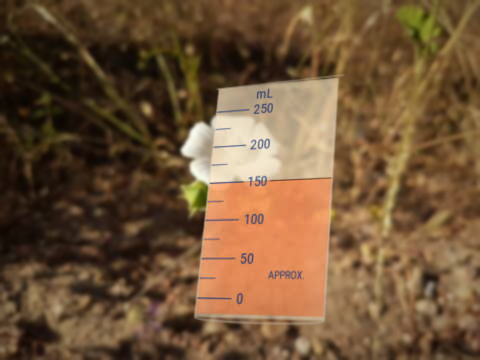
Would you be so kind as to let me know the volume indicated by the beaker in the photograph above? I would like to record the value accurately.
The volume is 150 mL
